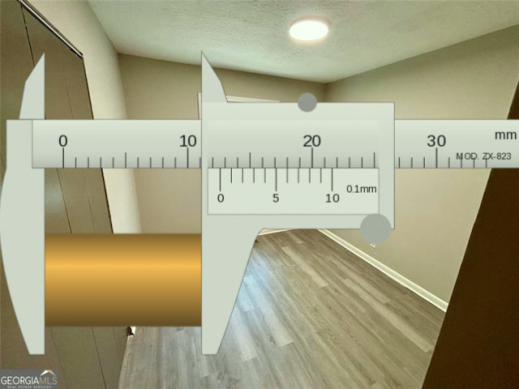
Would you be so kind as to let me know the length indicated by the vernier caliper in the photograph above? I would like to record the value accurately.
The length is 12.6 mm
